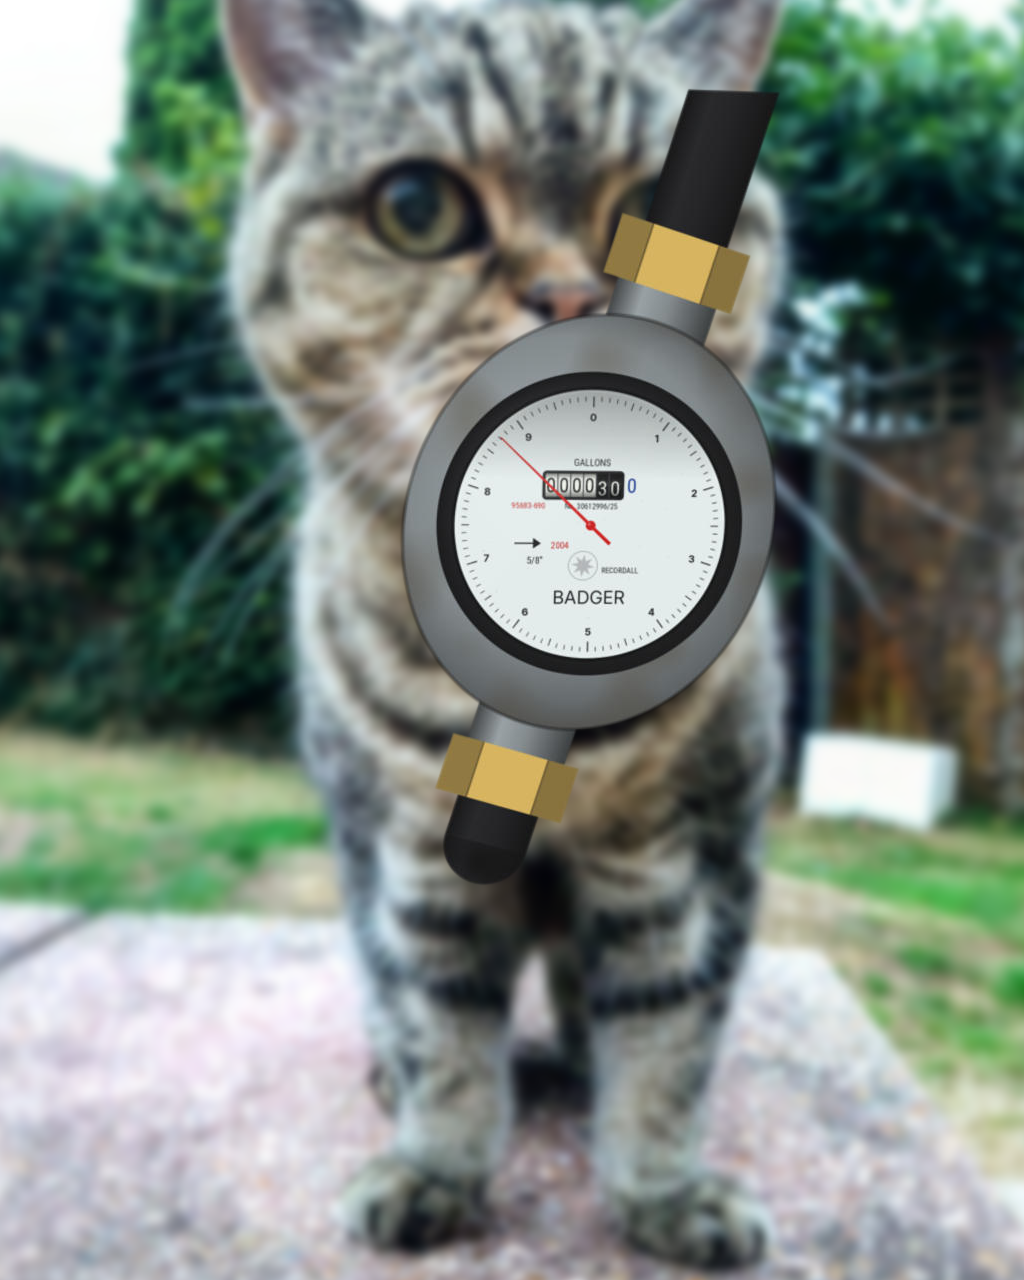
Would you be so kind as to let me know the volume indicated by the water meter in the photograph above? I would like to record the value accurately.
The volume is 298.7 gal
